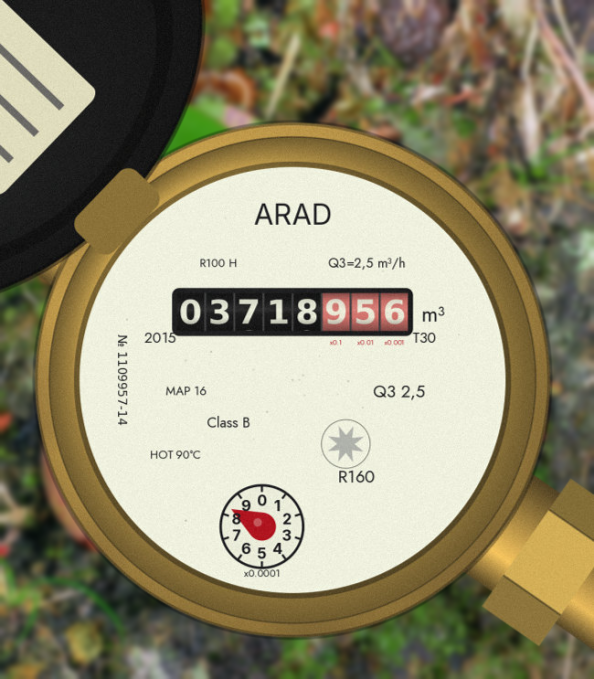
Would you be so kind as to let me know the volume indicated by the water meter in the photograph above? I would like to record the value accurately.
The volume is 3718.9568 m³
